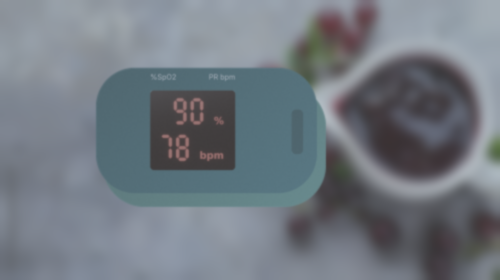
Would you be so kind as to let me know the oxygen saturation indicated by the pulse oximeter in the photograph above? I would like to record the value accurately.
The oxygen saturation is 90 %
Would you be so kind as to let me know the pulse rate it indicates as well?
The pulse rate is 78 bpm
